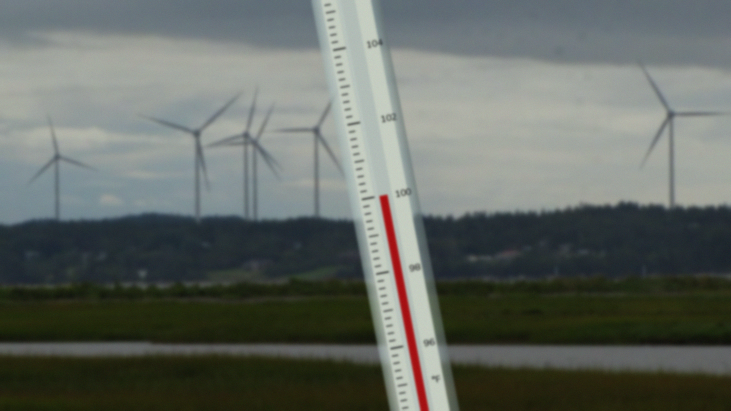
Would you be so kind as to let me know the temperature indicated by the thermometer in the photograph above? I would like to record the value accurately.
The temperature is 100 °F
